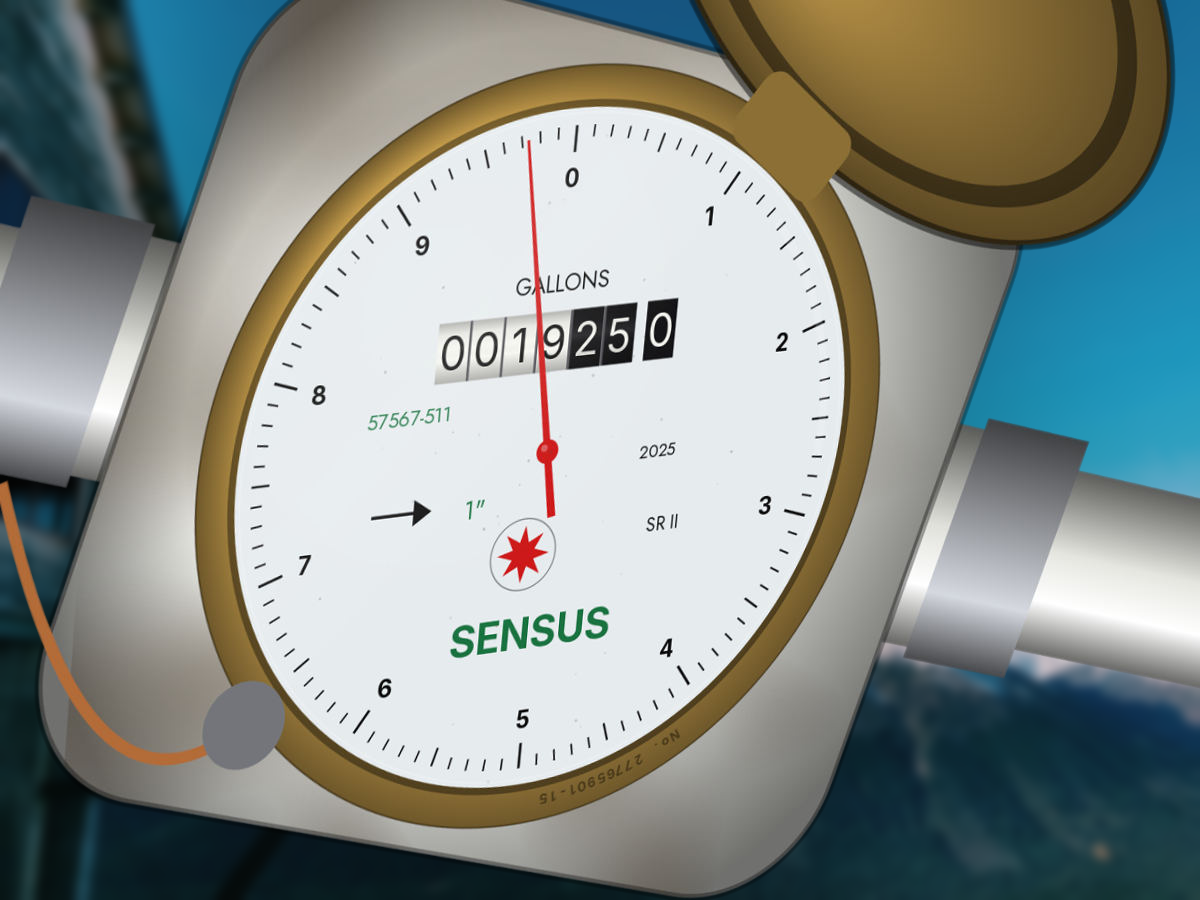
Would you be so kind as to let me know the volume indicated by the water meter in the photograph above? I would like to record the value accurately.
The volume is 19249.7 gal
